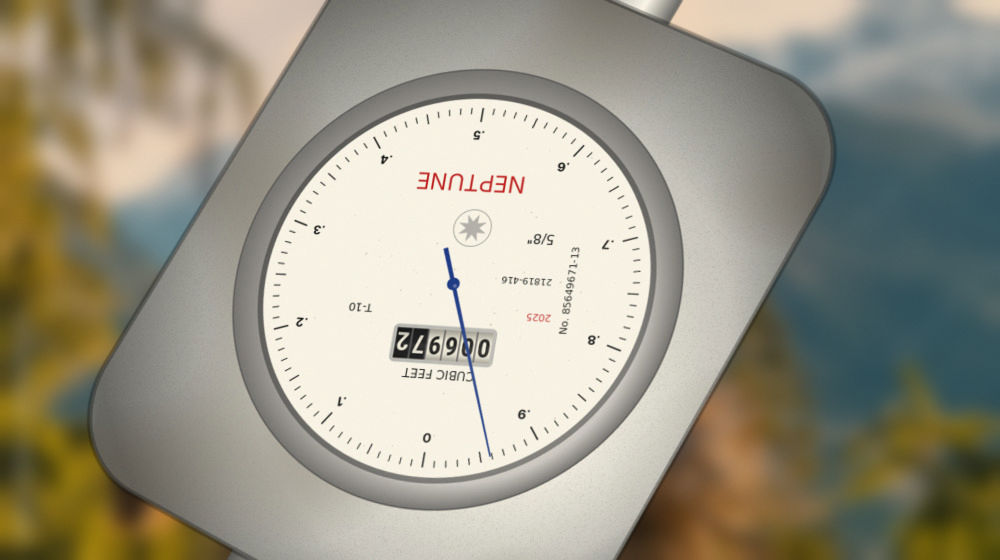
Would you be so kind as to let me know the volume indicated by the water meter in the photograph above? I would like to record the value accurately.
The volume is 6971.94 ft³
